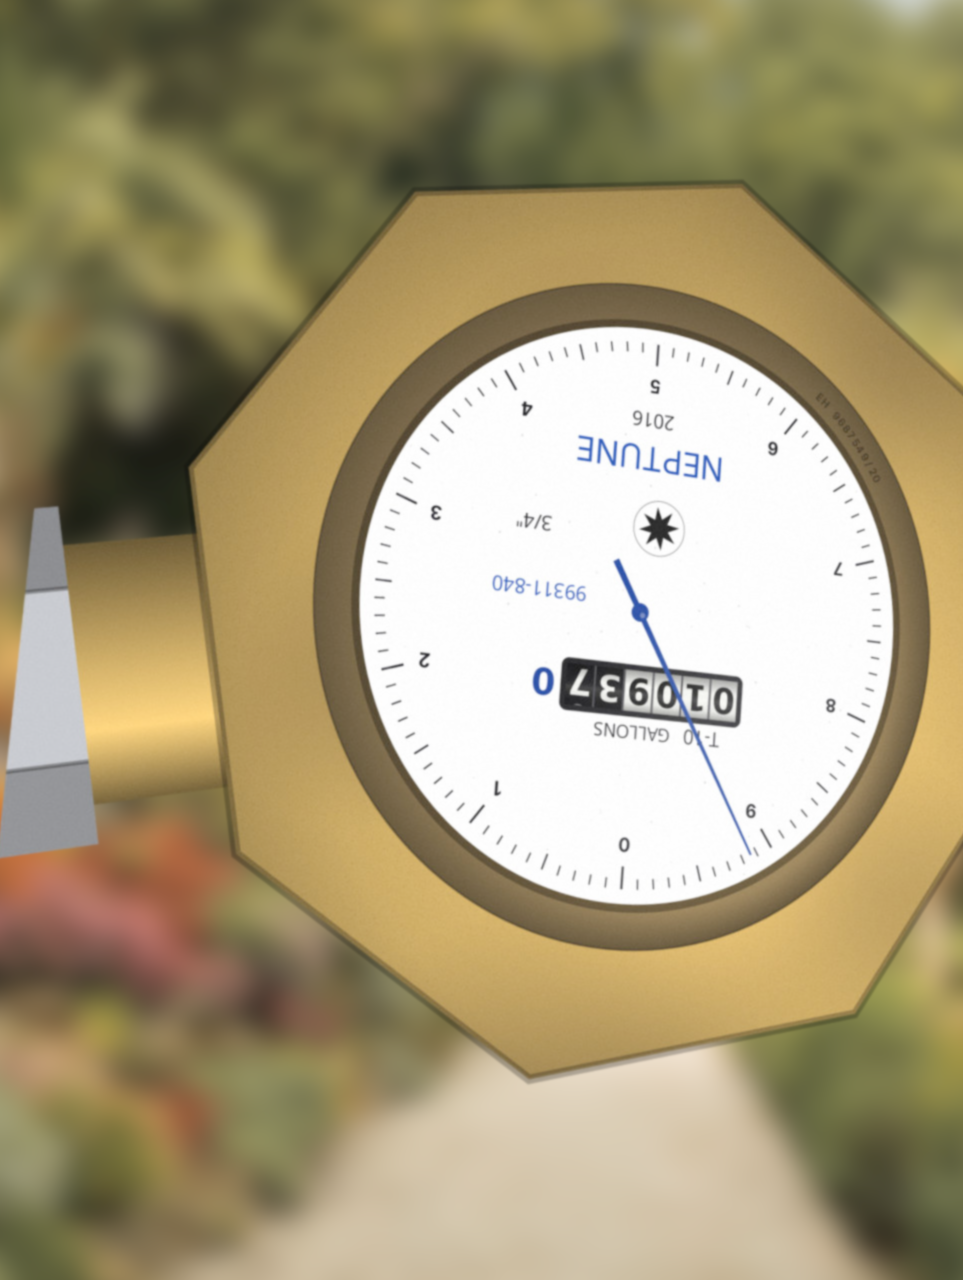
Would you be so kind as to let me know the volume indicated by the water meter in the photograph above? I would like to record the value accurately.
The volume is 109369.1 gal
